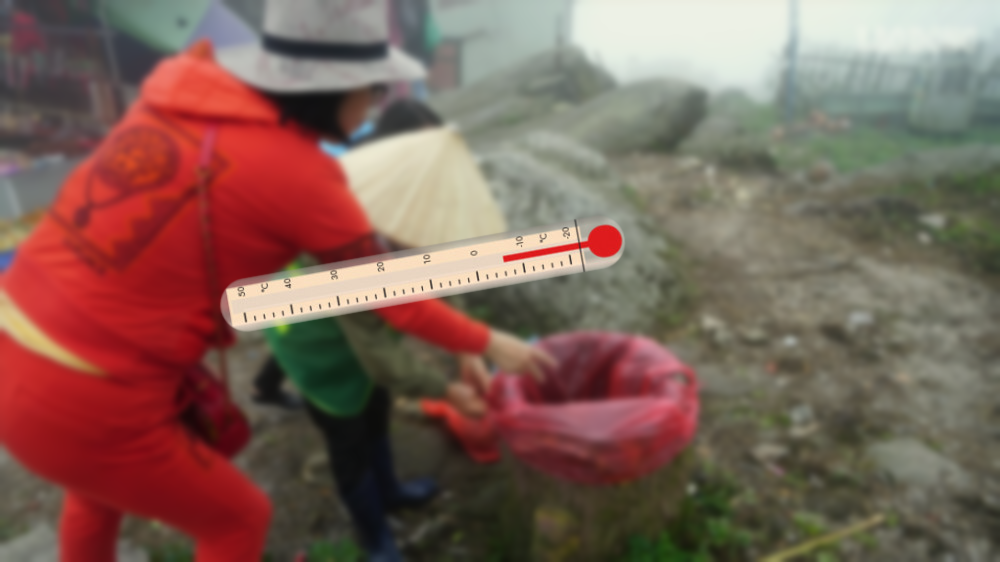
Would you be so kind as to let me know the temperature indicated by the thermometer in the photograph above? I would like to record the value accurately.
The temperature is -6 °C
